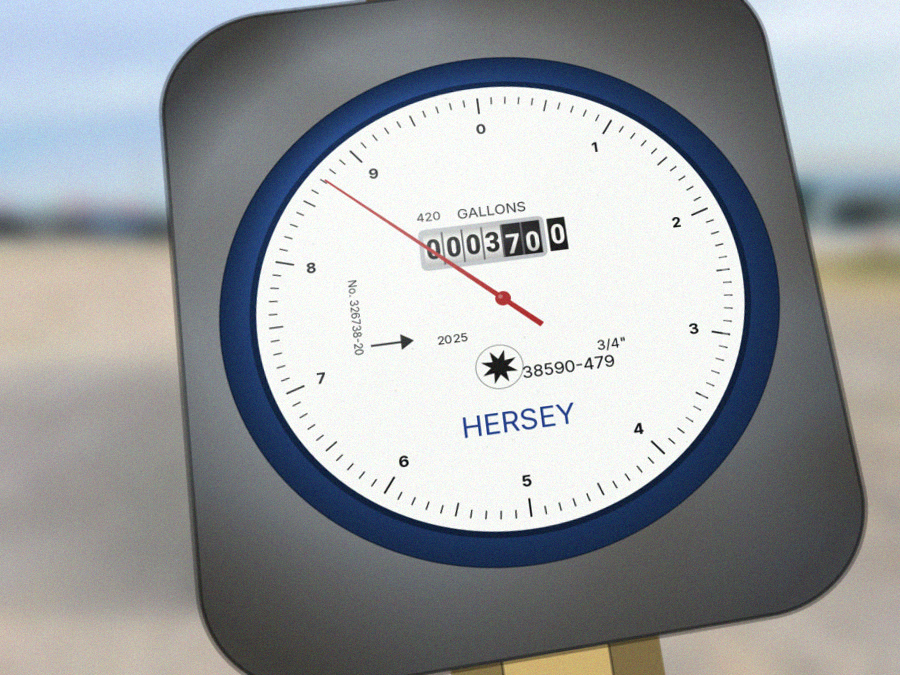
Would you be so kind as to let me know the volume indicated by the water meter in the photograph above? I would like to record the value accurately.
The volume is 3698.7 gal
